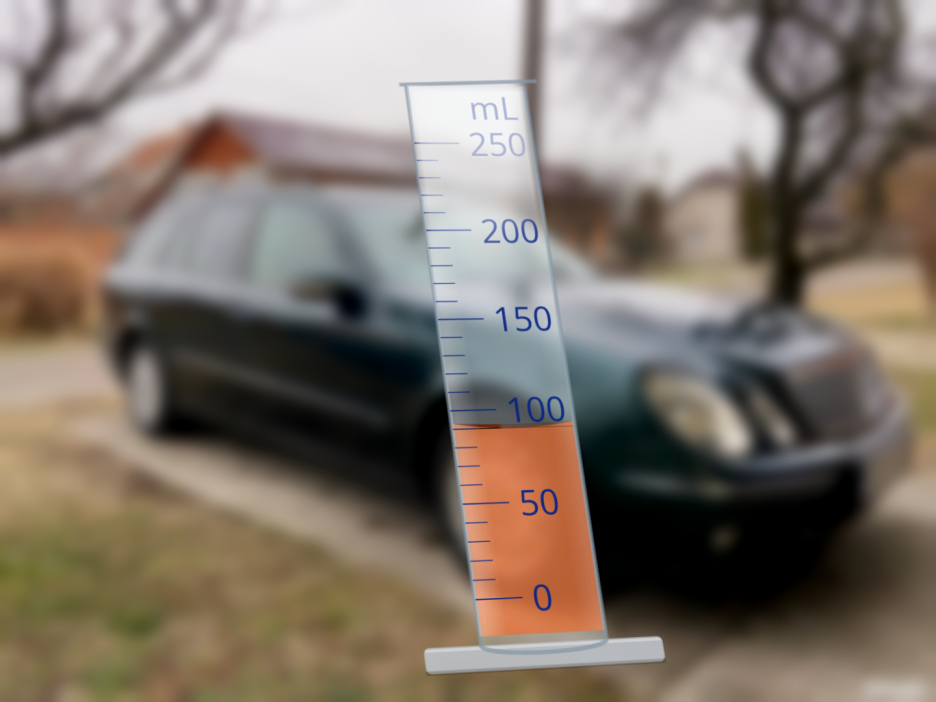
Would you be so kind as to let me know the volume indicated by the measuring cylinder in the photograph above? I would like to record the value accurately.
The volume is 90 mL
